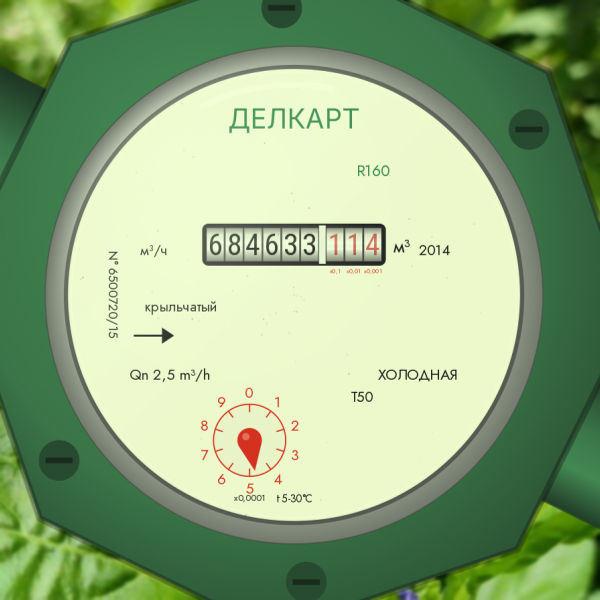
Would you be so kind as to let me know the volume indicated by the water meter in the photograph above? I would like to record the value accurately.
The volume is 684633.1144 m³
